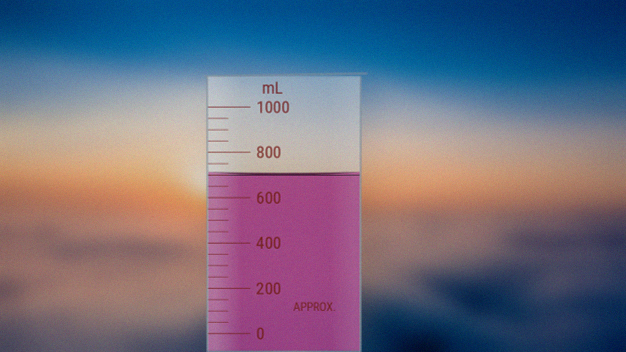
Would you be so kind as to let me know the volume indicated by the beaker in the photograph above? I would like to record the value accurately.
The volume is 700 mL
